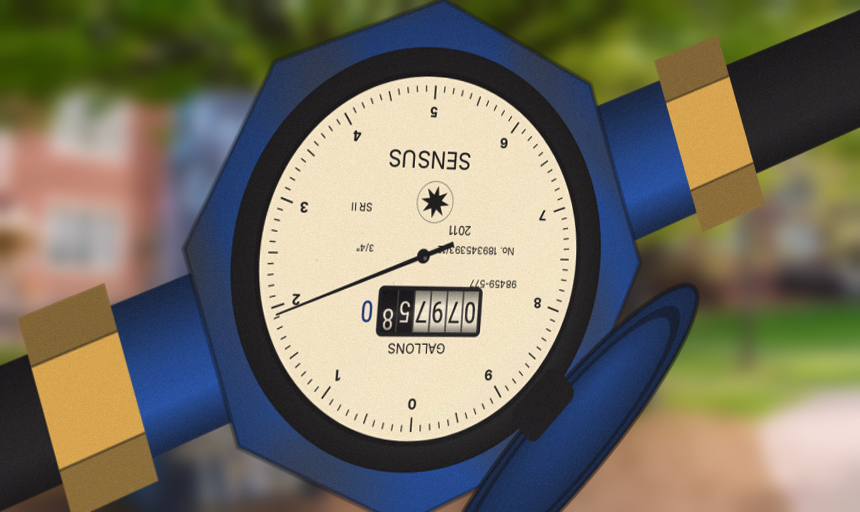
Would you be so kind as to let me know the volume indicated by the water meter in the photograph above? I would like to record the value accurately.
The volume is 797581.9 gal
